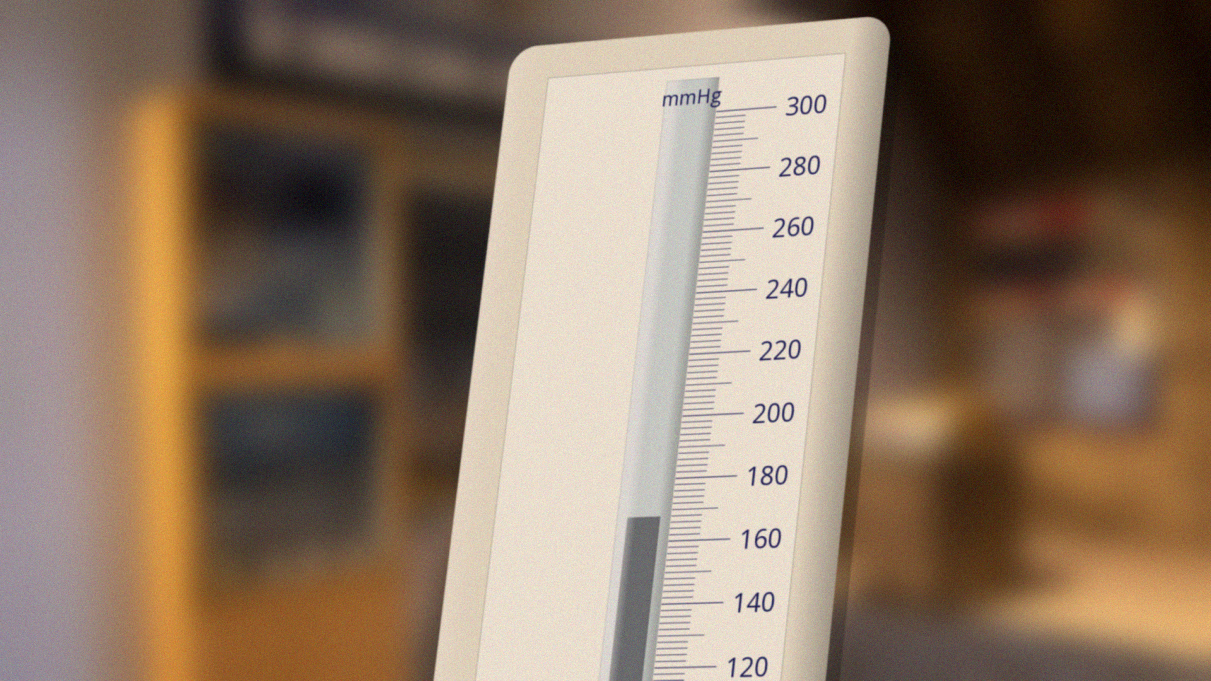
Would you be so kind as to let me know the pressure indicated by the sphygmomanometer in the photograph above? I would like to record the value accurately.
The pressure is 168 mmHg
